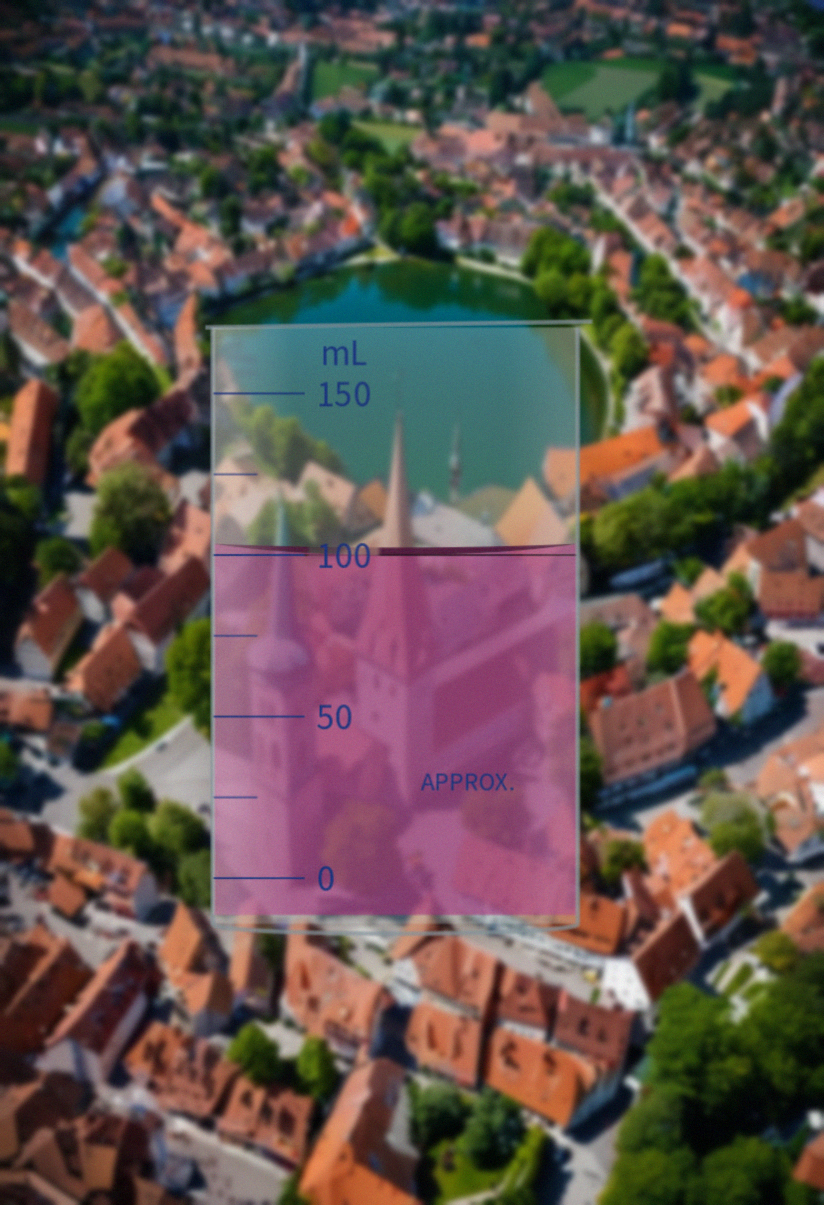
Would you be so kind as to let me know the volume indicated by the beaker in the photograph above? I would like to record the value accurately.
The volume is 100 mL
